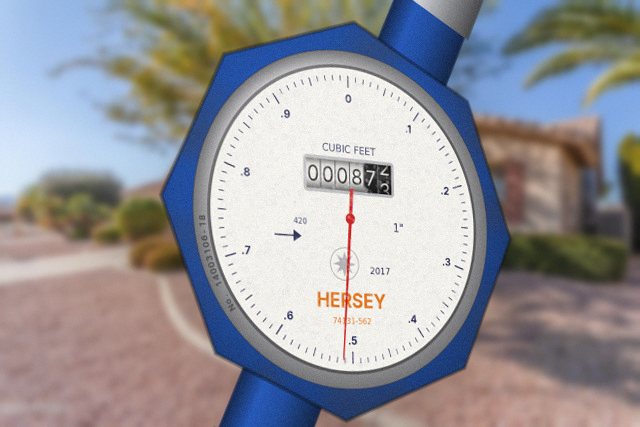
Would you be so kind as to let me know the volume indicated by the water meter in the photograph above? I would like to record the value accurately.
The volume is 872.51 ft³
